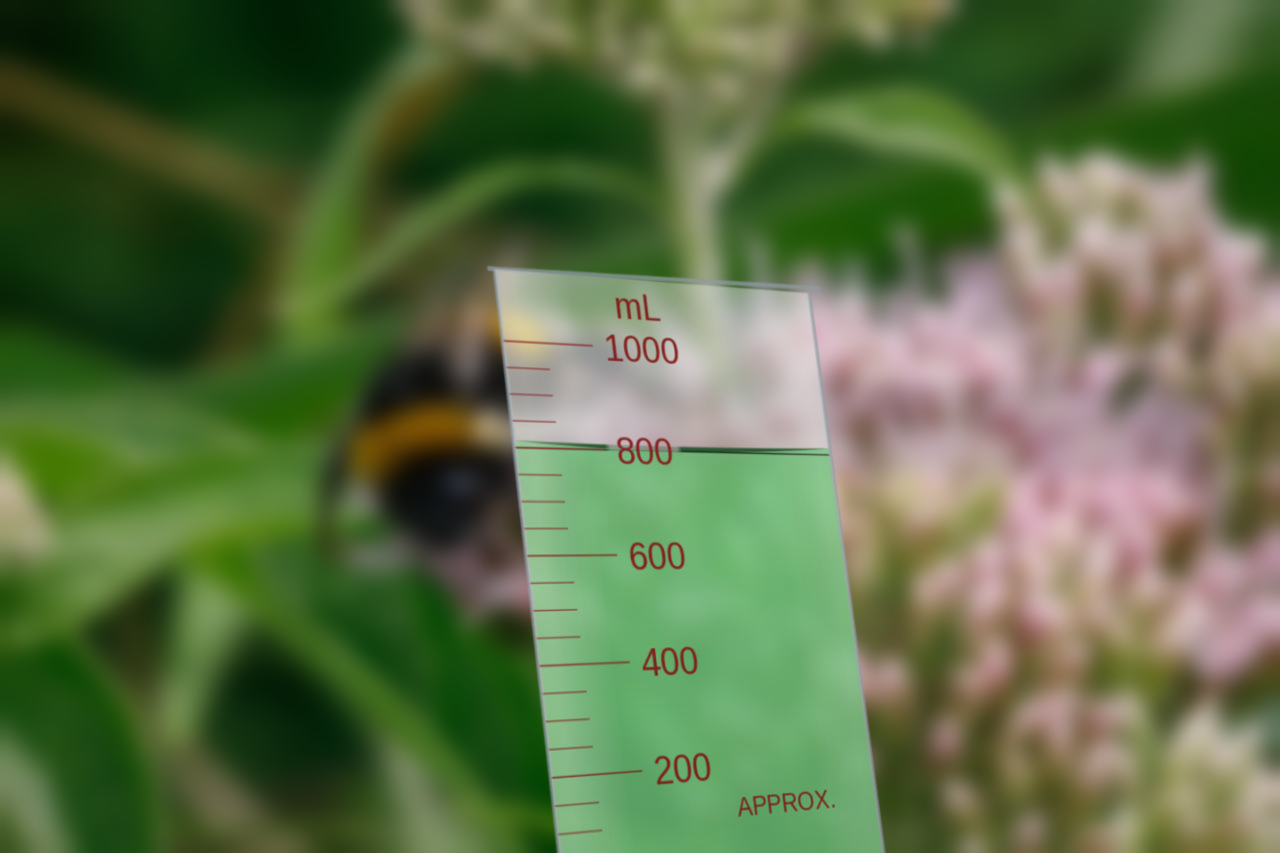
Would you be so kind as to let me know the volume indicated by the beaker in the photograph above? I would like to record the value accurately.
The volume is 800 mL
